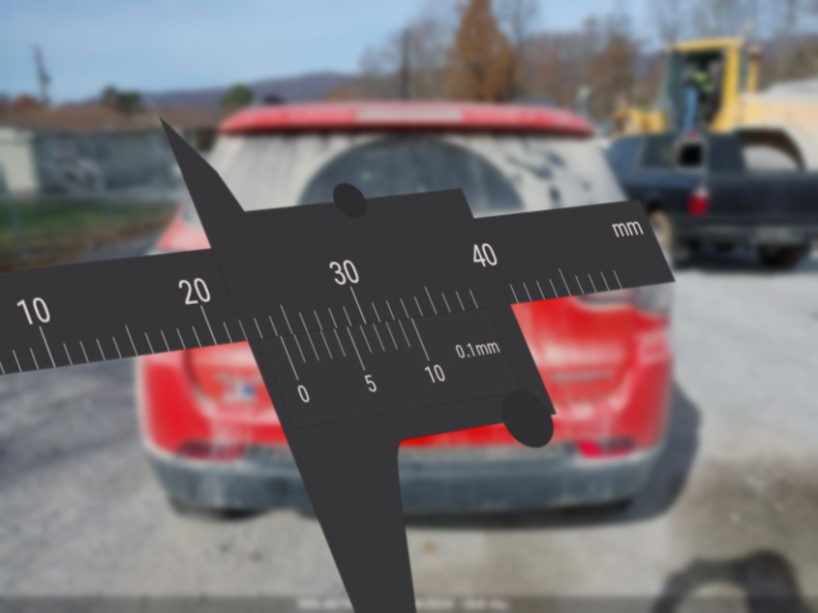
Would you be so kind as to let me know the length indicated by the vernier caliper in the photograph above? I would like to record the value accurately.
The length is 24.2 mm
